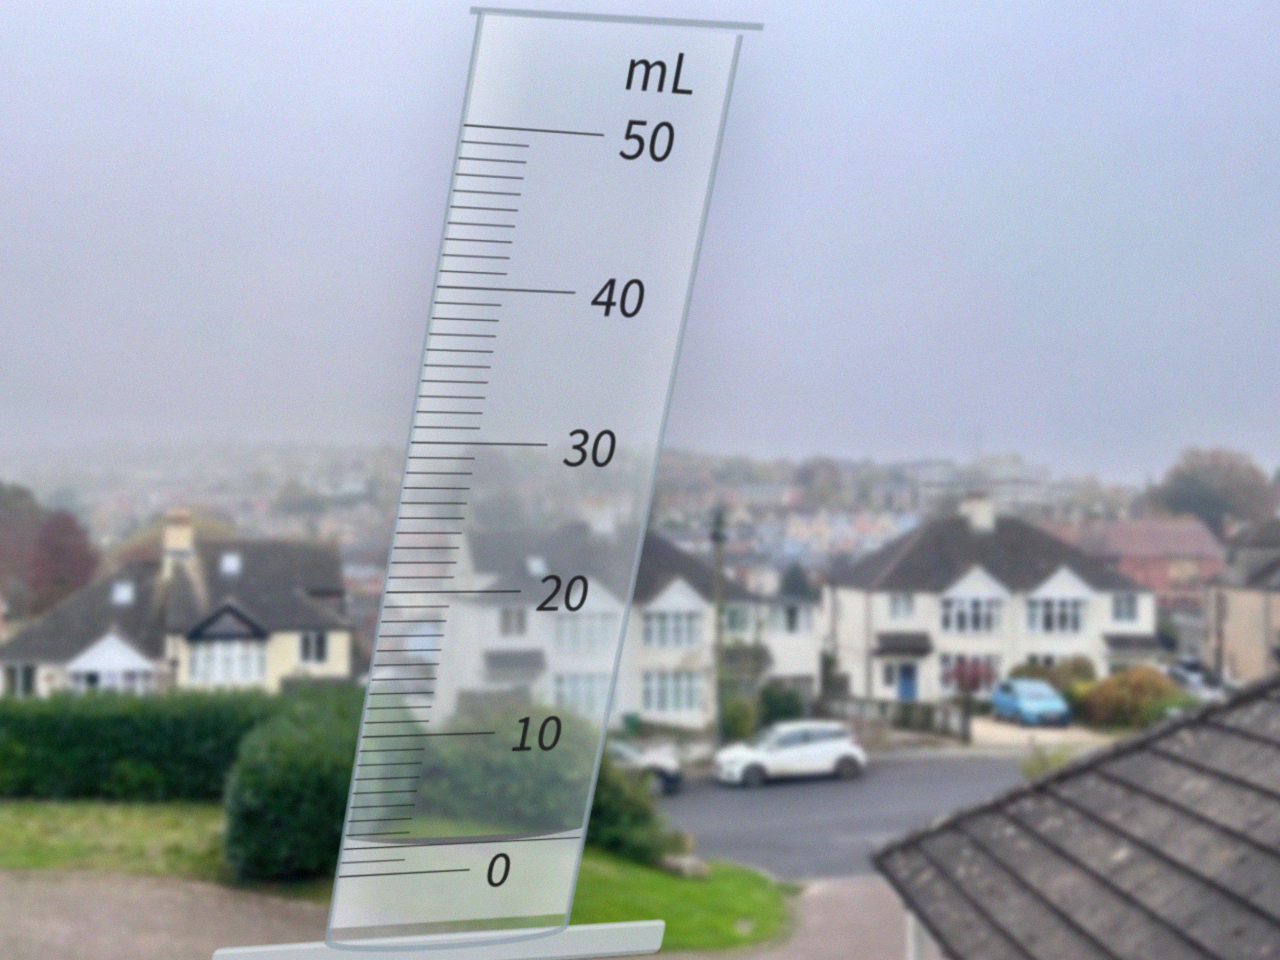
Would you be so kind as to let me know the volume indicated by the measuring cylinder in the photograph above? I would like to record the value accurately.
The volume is 2 mL
